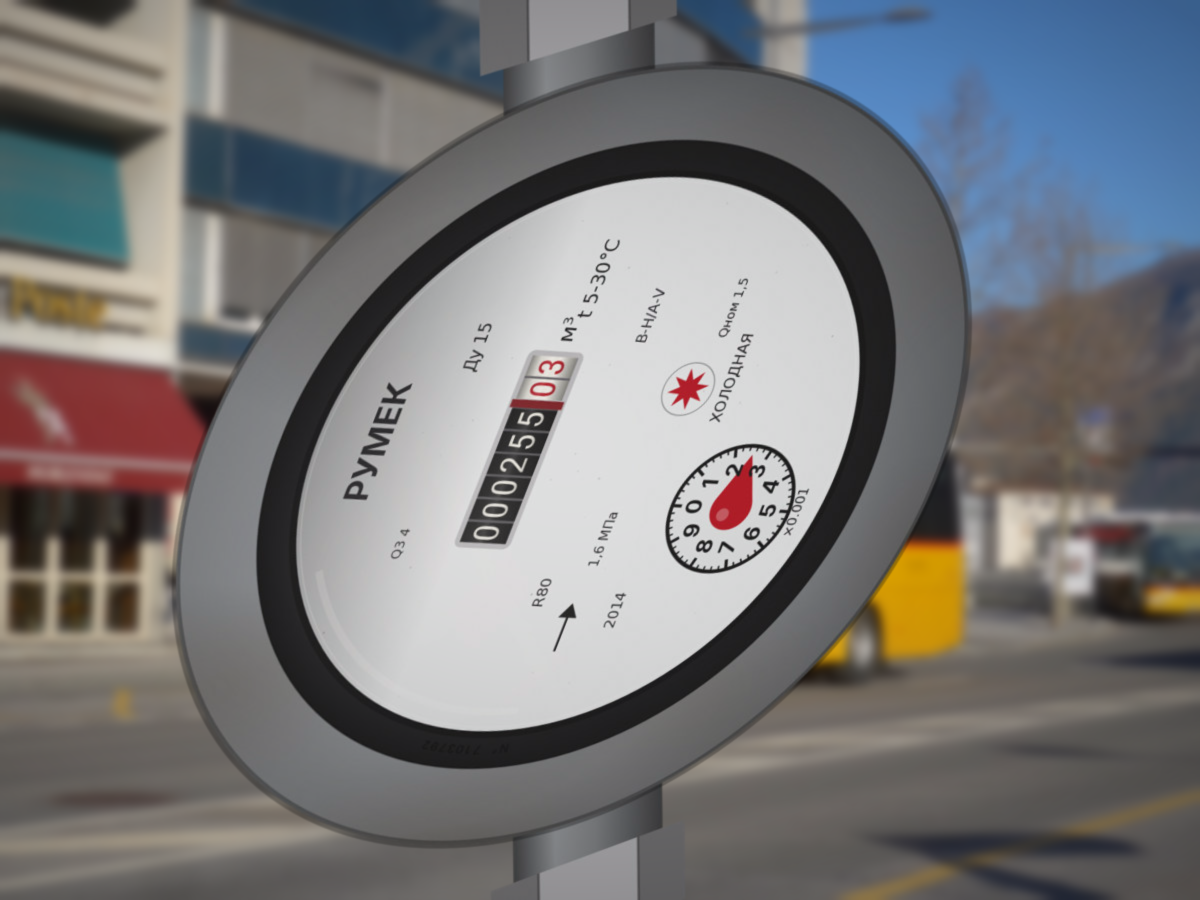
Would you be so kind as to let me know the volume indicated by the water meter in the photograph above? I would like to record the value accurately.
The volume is 255.032 m³
